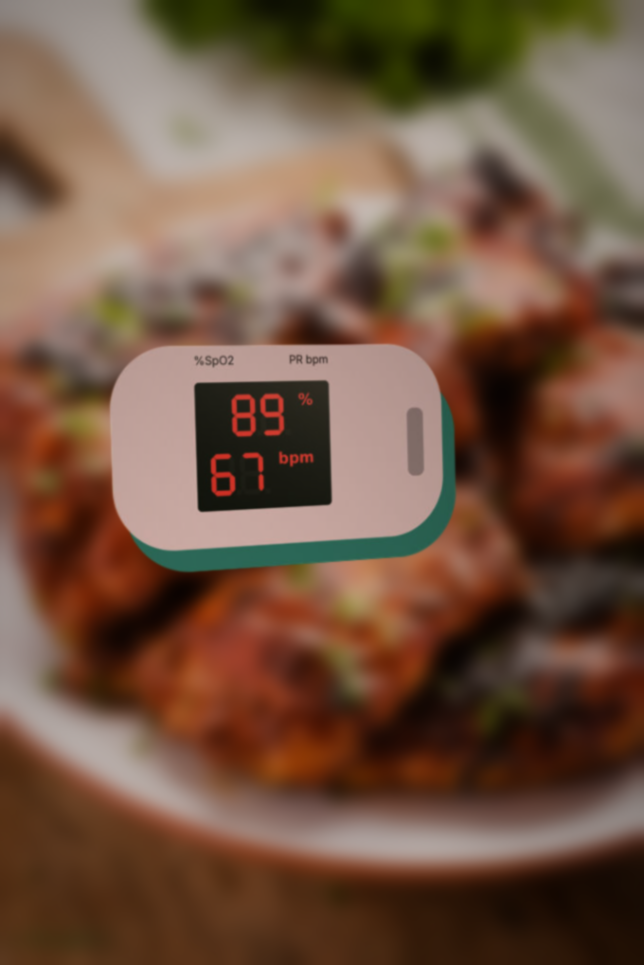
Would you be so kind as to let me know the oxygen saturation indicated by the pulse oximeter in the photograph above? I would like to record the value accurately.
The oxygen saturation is 89 %
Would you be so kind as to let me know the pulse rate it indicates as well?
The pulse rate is 67 bpm
